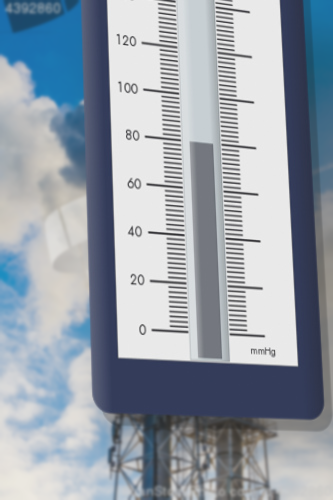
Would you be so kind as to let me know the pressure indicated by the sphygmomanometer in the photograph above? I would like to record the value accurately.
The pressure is 80 mmHg
